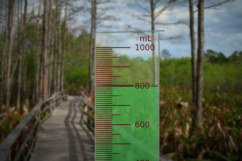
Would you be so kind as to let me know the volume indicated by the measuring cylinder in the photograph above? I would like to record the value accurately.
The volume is 800 mL
